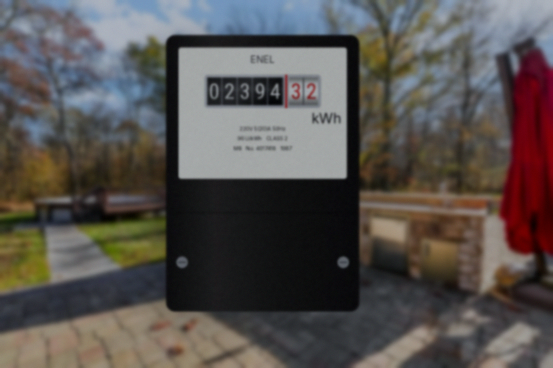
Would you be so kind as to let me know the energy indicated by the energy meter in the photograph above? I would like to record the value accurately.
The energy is 2394.32 kWh
